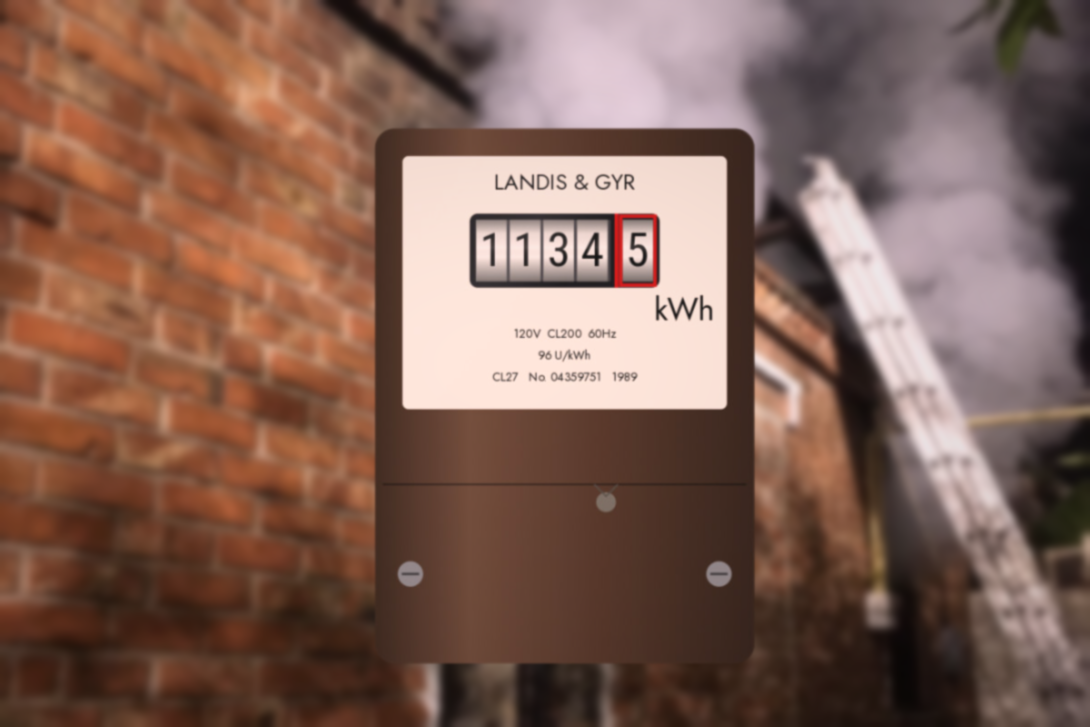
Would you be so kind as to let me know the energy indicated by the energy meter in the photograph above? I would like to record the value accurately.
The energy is 1134.5 kWh
